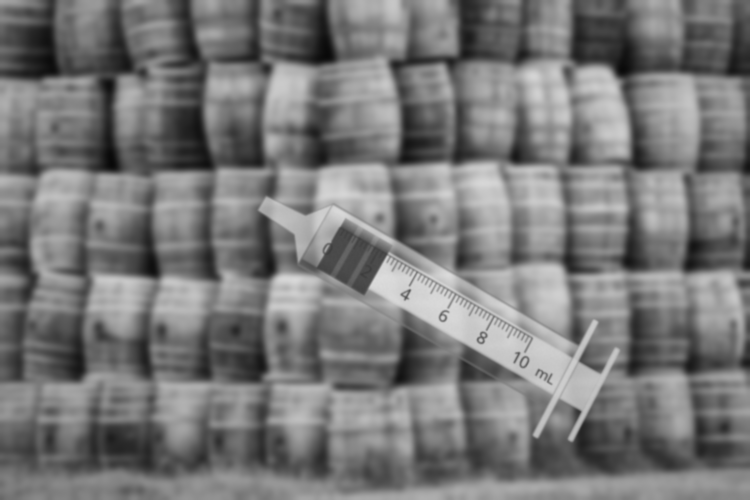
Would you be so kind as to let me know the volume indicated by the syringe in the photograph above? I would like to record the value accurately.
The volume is 0 mL
